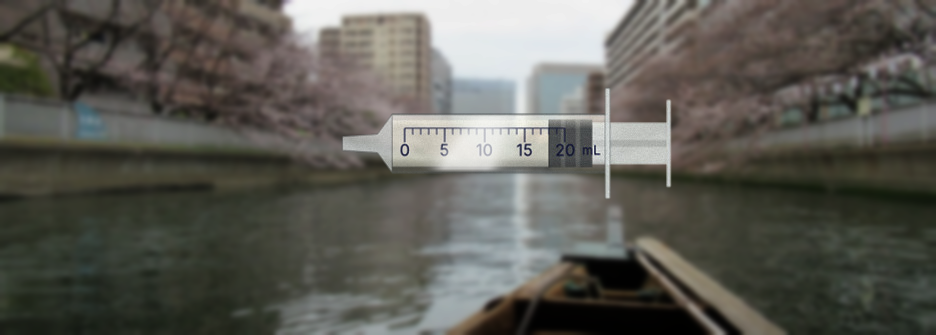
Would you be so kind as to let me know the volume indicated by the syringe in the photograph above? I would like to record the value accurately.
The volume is 18 mL
